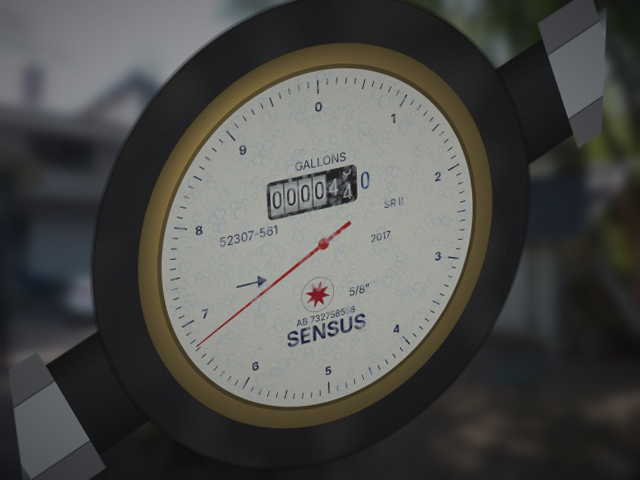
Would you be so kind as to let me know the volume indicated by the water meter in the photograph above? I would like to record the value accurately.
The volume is 436.7 gal
